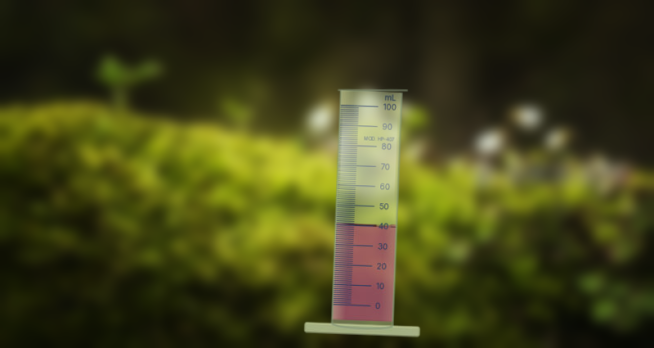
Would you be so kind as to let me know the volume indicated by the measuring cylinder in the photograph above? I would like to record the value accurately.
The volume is 40 mL
